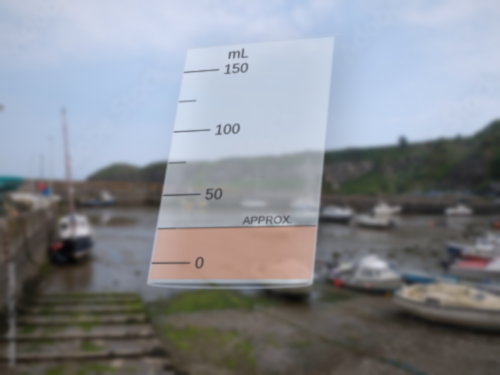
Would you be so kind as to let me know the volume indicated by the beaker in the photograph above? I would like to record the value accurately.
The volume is 25 mL
